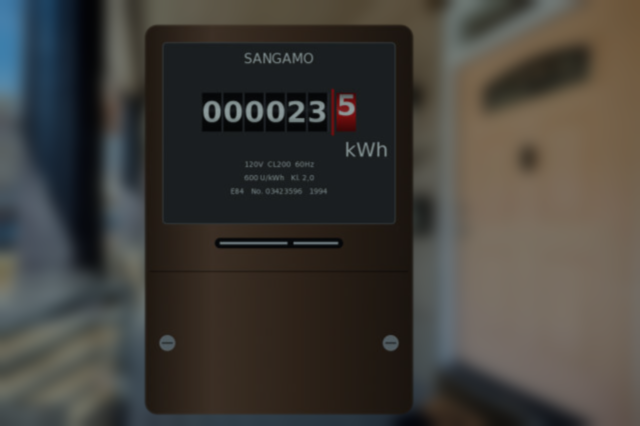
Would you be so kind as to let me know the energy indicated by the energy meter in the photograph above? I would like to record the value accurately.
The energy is 23.5 kWh
